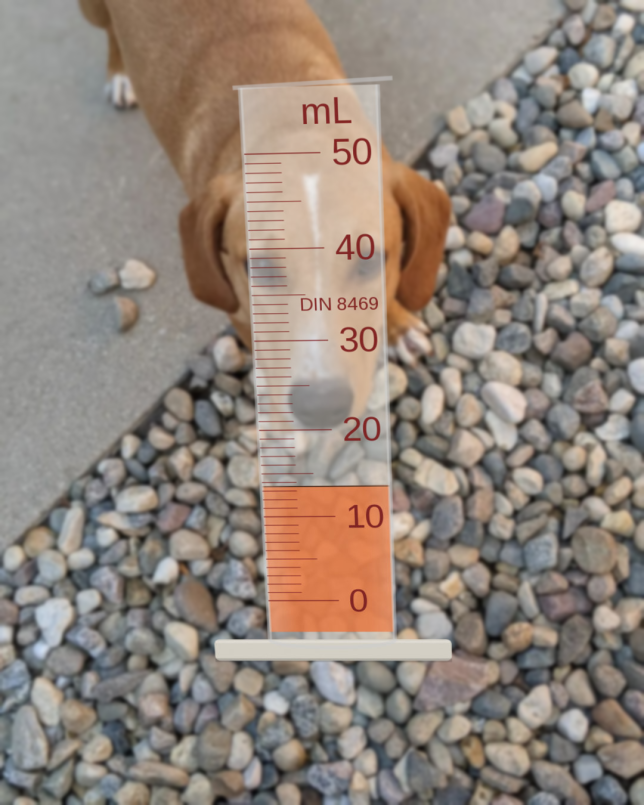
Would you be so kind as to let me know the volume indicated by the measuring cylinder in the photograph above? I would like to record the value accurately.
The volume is 13.5 mL
